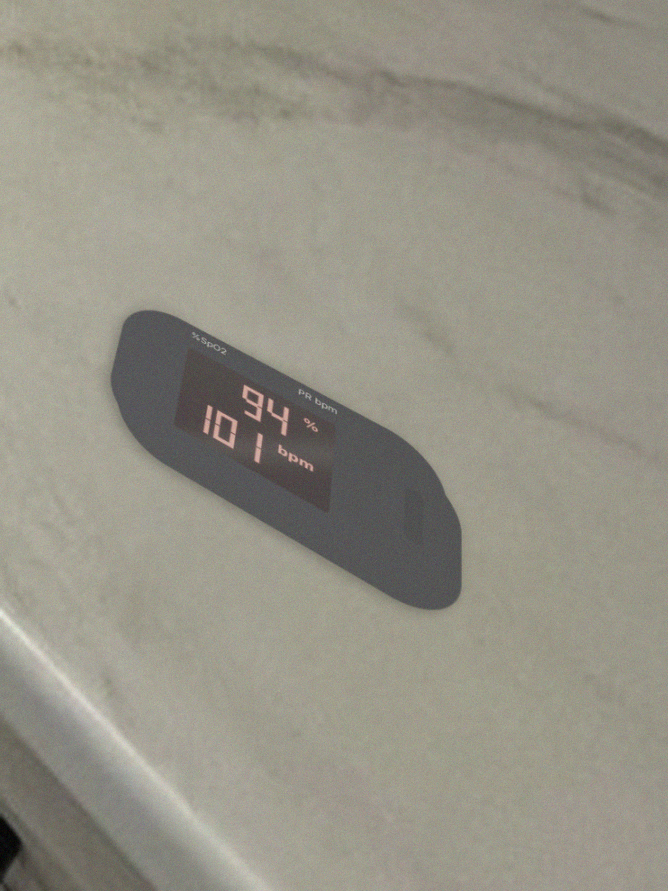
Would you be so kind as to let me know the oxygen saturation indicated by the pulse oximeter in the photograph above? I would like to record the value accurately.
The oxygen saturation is 94 %
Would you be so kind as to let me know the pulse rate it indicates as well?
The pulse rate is 101 bpm
